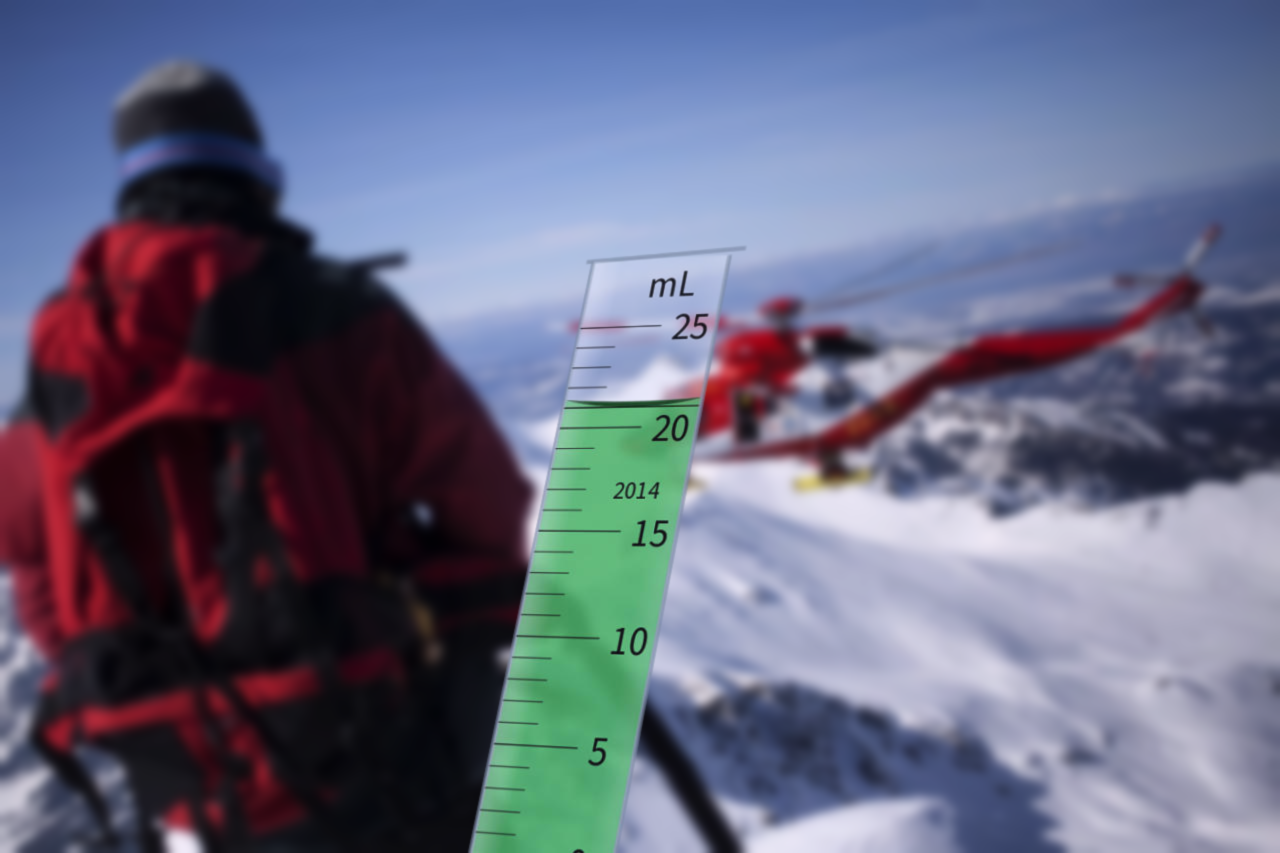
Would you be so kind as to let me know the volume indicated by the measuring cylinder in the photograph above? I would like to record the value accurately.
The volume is 21 mL
